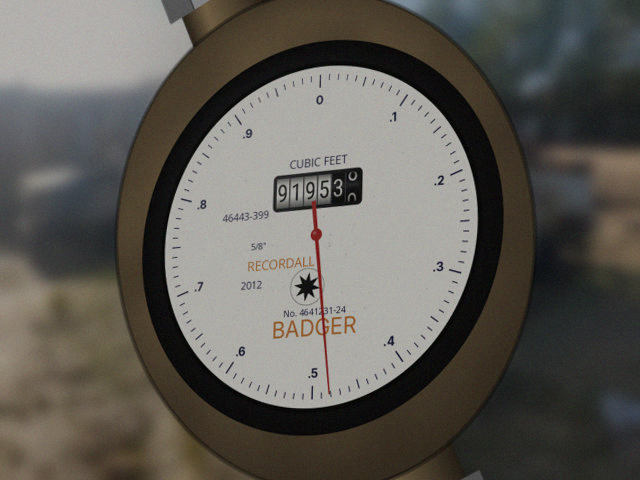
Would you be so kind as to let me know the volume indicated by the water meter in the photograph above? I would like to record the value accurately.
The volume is 919538.48 ft³
